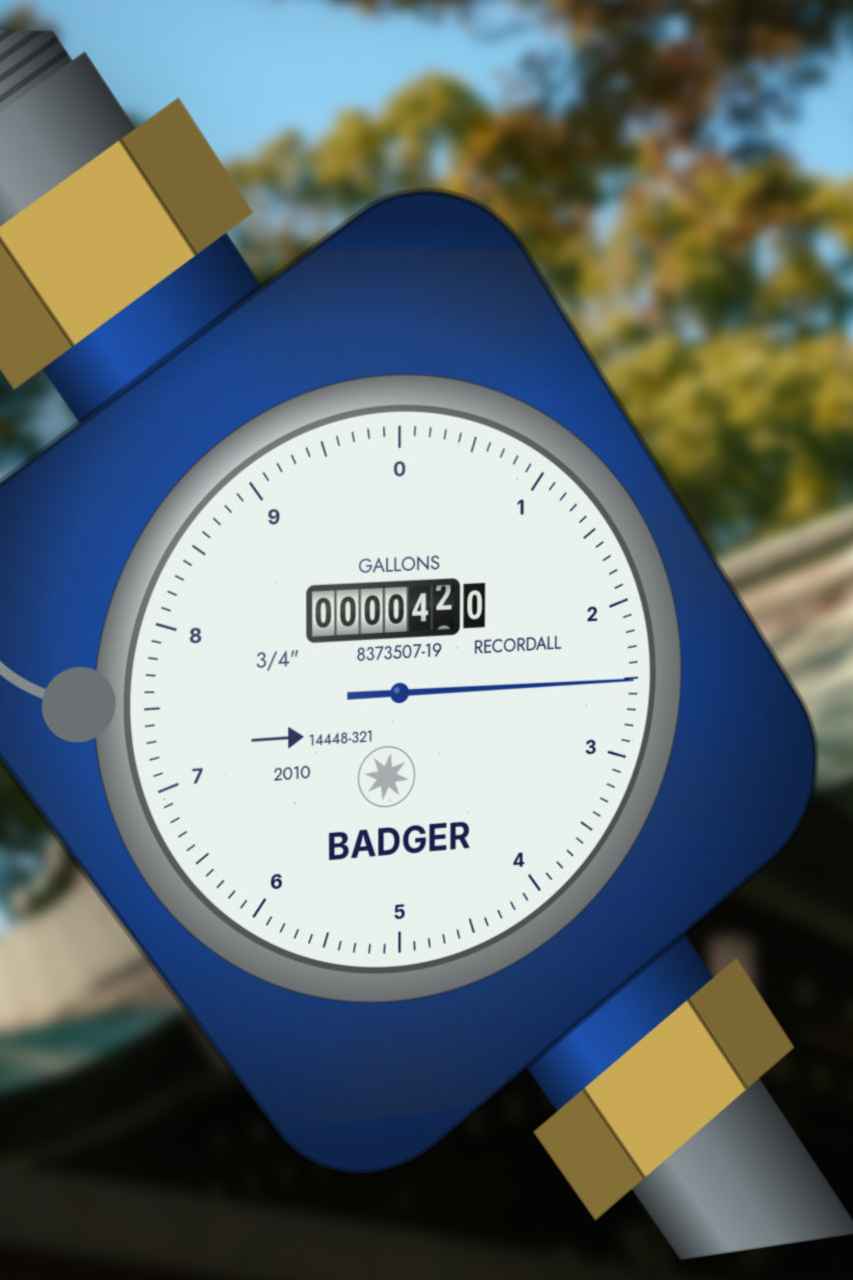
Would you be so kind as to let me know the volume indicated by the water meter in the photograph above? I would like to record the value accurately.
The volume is 422.5 gal
